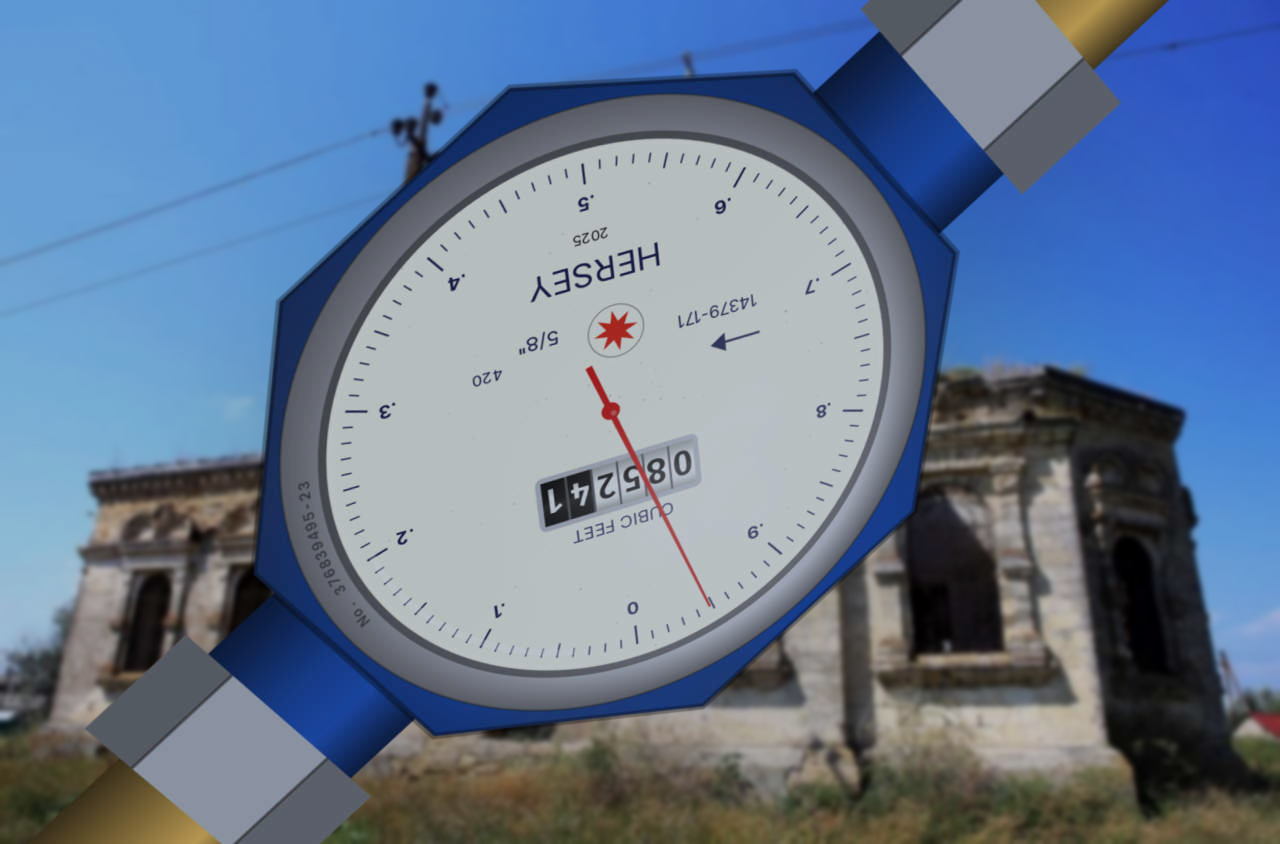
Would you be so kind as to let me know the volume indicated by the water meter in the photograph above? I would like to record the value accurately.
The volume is 85240.95 ft³
